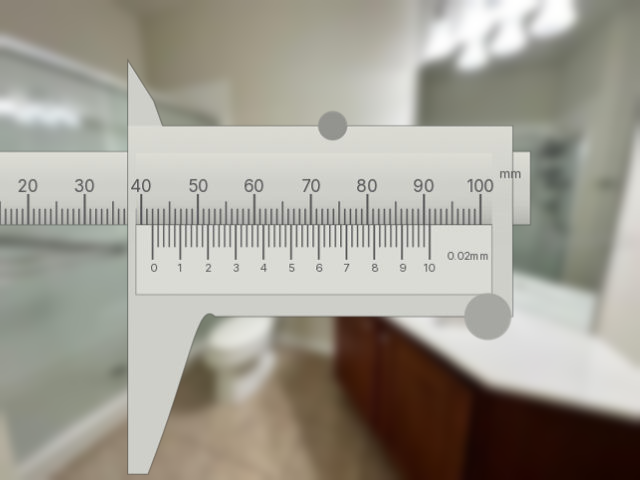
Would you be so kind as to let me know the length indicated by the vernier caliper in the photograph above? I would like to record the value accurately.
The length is 42.0 mm
